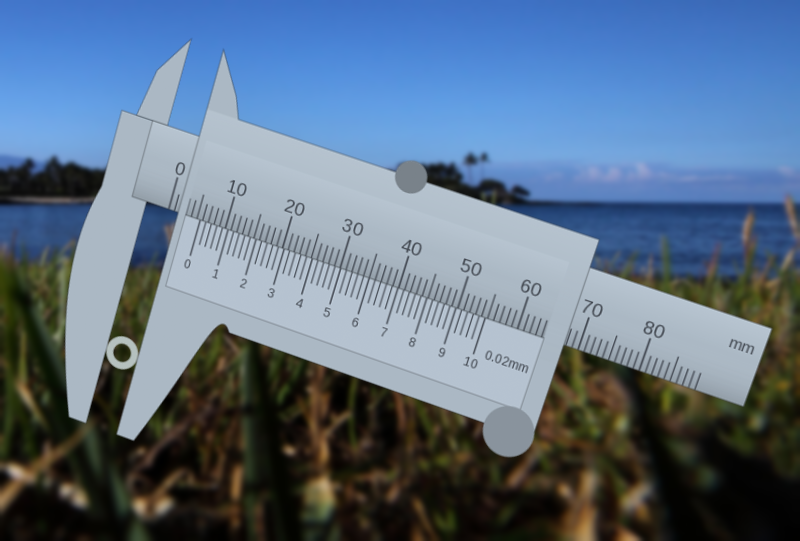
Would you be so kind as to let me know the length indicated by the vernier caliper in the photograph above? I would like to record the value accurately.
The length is 5.6 mm
